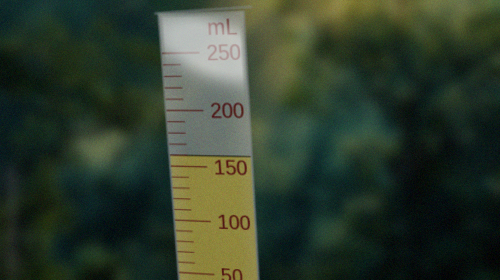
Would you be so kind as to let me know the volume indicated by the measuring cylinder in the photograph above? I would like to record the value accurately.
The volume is 160 mL
